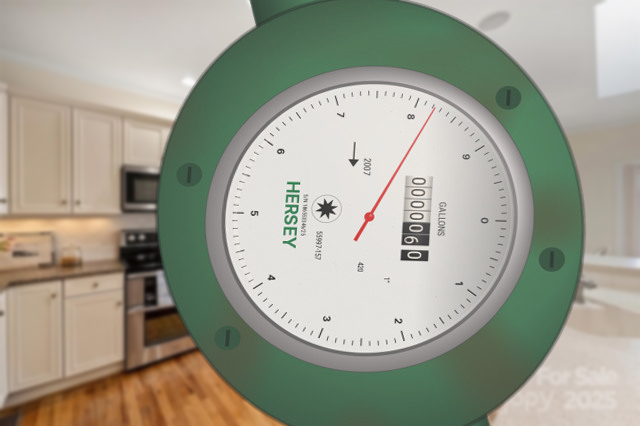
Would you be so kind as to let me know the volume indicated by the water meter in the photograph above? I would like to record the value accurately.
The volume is 58.2 gal
